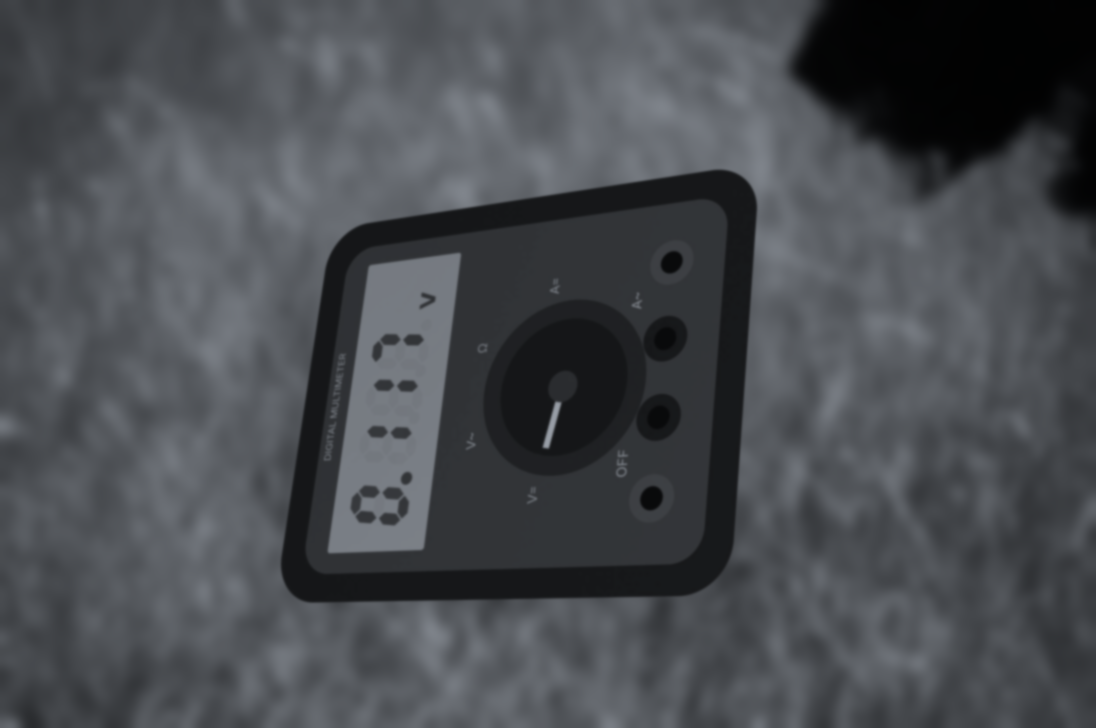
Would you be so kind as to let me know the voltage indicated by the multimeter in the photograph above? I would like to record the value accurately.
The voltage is 0.117 V
